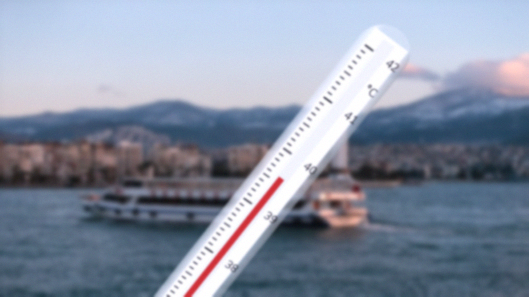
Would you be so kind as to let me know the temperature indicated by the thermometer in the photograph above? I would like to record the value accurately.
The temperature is 39.6 °C
